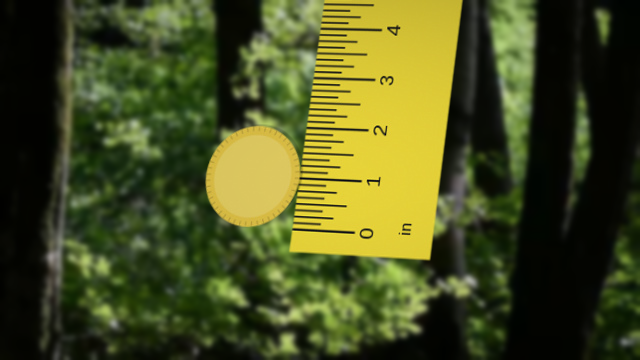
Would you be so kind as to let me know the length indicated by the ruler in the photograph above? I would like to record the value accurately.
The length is 2 in
